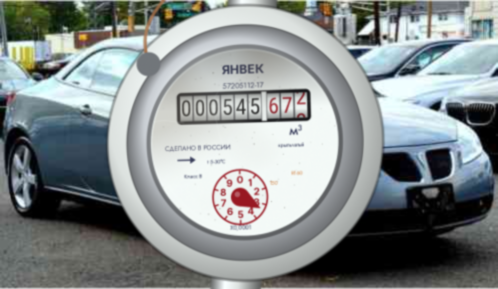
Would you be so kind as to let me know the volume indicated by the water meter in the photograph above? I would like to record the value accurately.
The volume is 545.6723 m³
